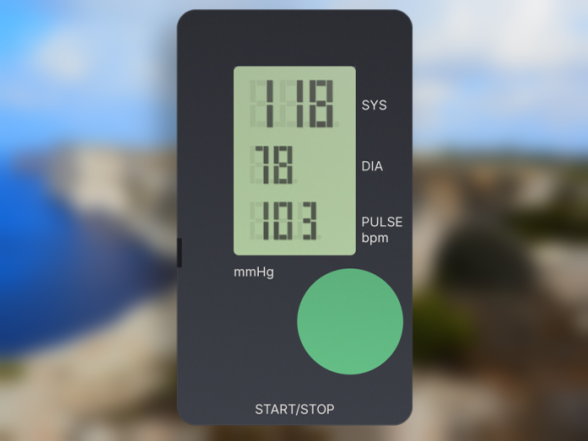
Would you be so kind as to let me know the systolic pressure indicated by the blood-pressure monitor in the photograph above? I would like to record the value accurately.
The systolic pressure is 118 mmHg
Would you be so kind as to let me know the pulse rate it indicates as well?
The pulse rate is 103 bpm
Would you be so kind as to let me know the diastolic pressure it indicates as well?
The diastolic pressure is 78 mmHg
